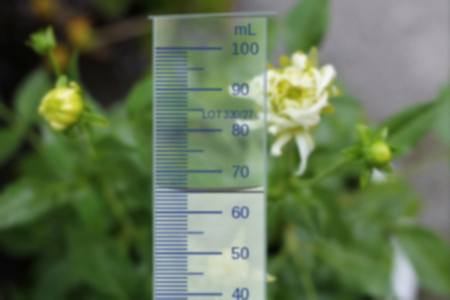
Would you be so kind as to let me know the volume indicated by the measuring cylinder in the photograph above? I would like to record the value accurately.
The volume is 65 mL
